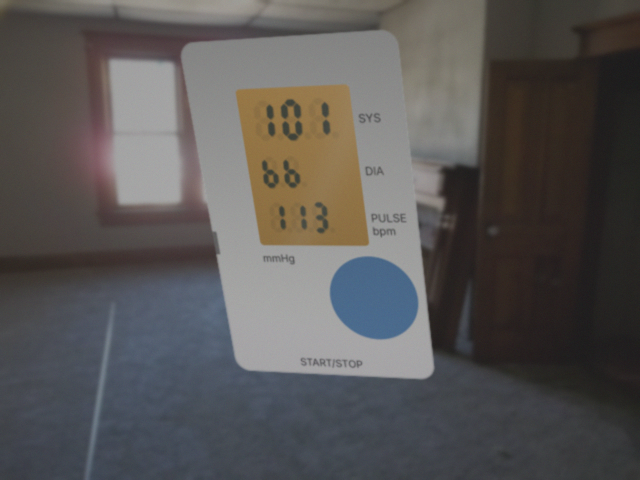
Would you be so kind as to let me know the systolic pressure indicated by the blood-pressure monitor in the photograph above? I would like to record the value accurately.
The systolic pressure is 101 mmHg
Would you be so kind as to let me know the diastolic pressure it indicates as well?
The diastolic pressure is 66 mmHg
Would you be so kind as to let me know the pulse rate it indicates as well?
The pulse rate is 113 bpm
